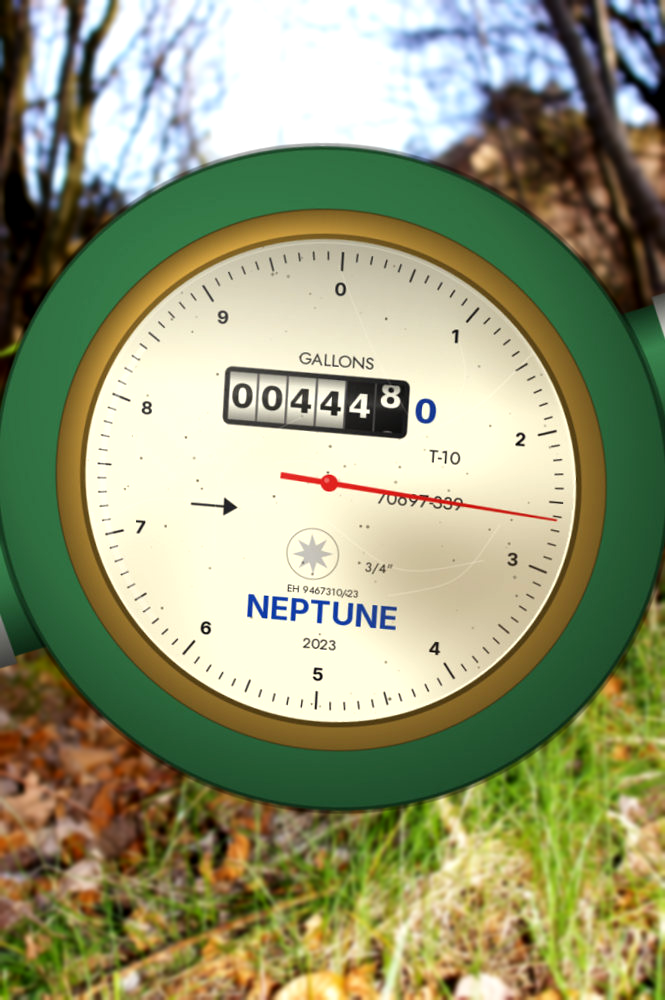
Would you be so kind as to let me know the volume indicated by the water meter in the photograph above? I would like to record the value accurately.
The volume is 44482.6 gal
